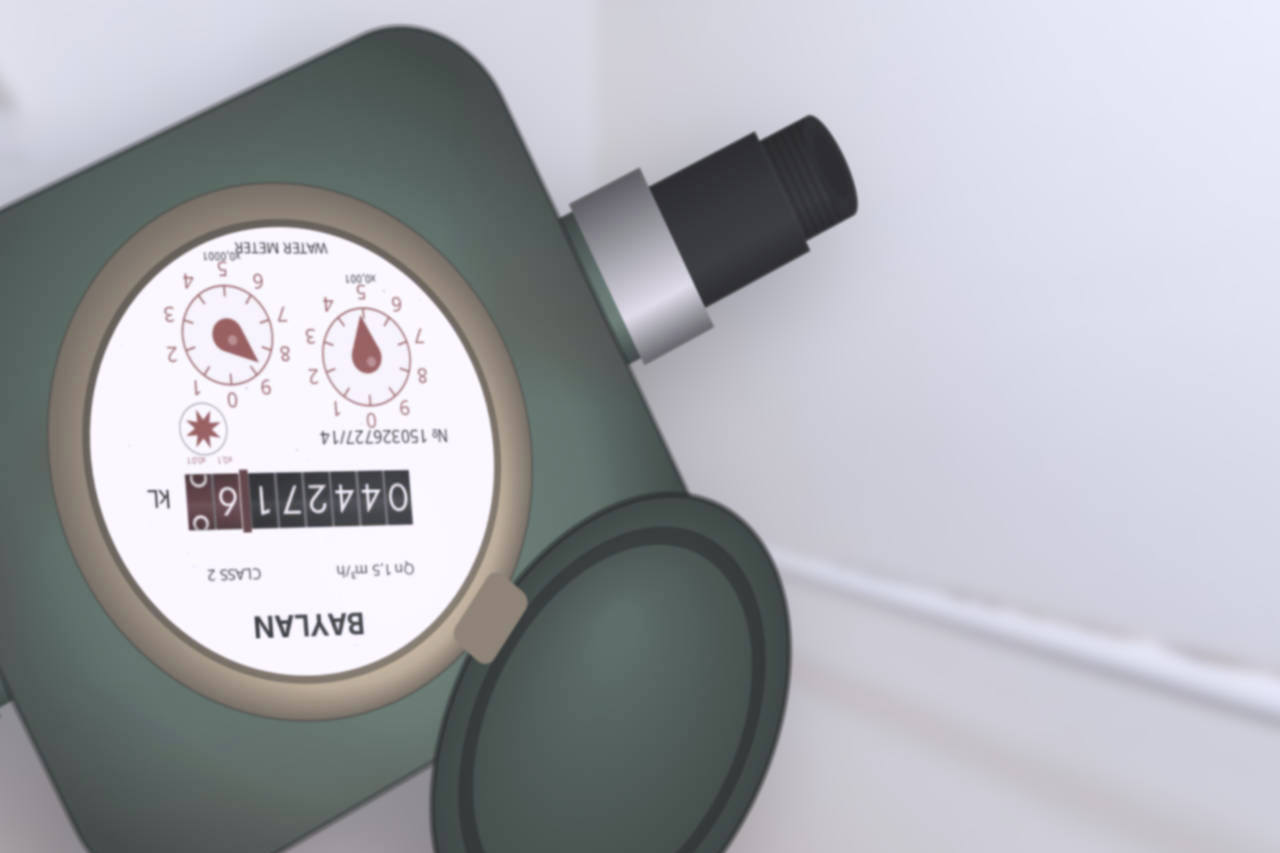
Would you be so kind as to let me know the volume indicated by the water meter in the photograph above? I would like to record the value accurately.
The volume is 44271.6848 kL
